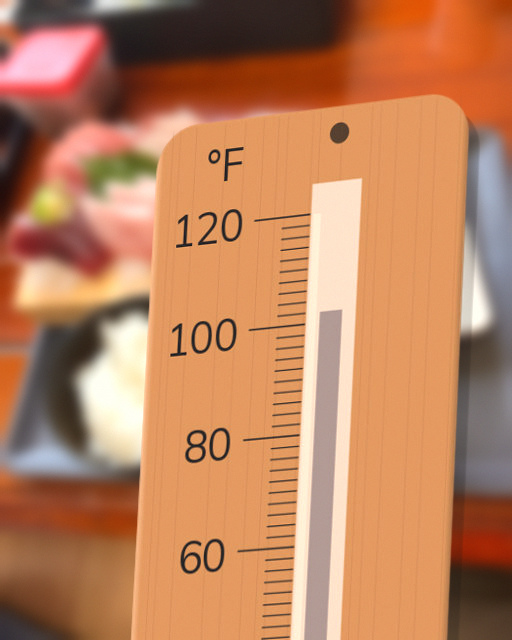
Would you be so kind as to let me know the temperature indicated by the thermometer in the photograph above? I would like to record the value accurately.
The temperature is 102 °F
